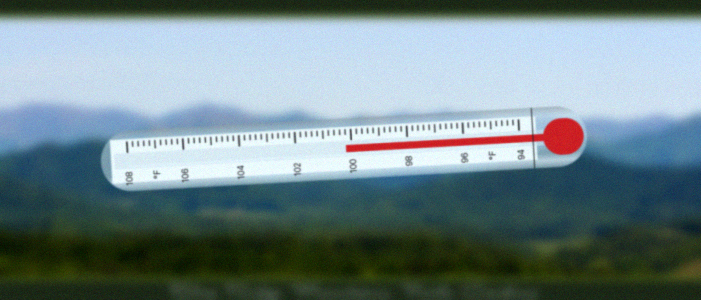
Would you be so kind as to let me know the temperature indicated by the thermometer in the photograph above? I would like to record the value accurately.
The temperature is 100.2 °F
